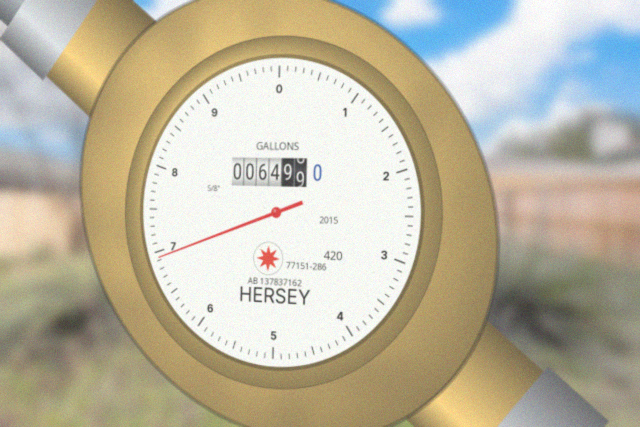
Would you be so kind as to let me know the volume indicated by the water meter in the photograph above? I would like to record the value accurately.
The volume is 64986.9 gal
